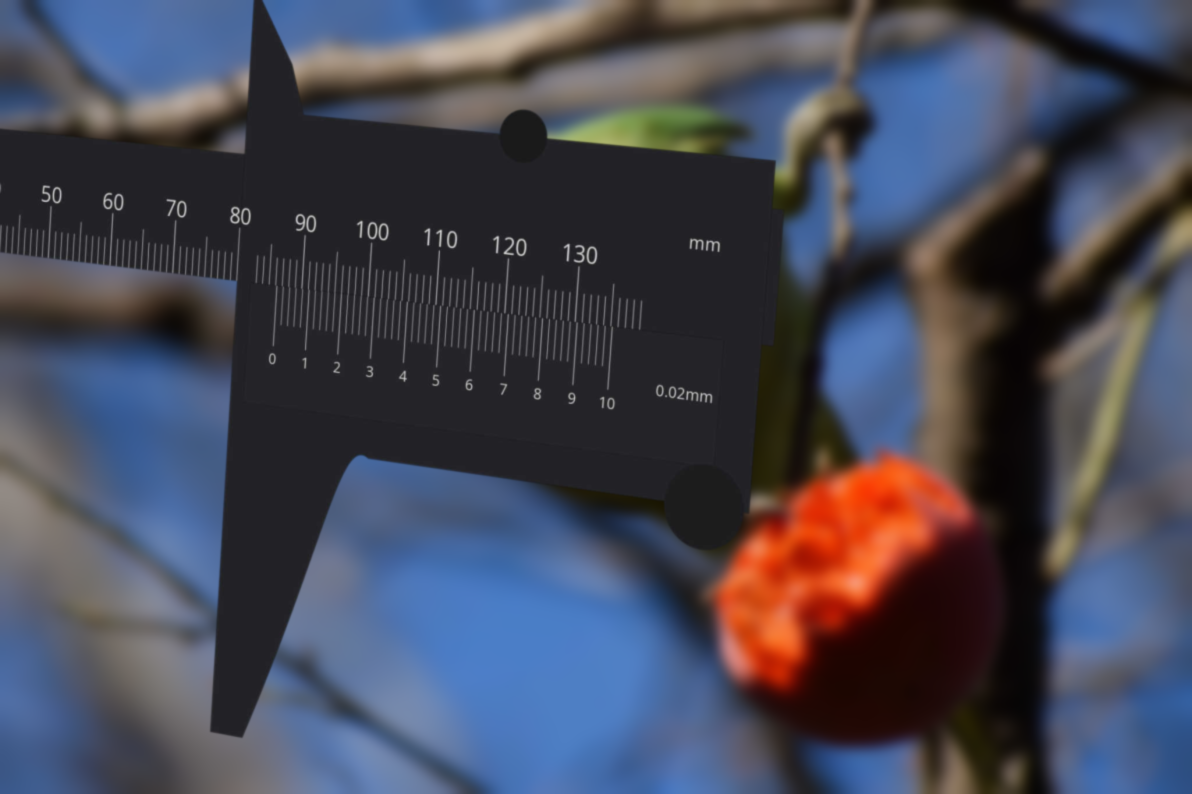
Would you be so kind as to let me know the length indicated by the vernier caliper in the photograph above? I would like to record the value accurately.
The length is 86.2 mm
